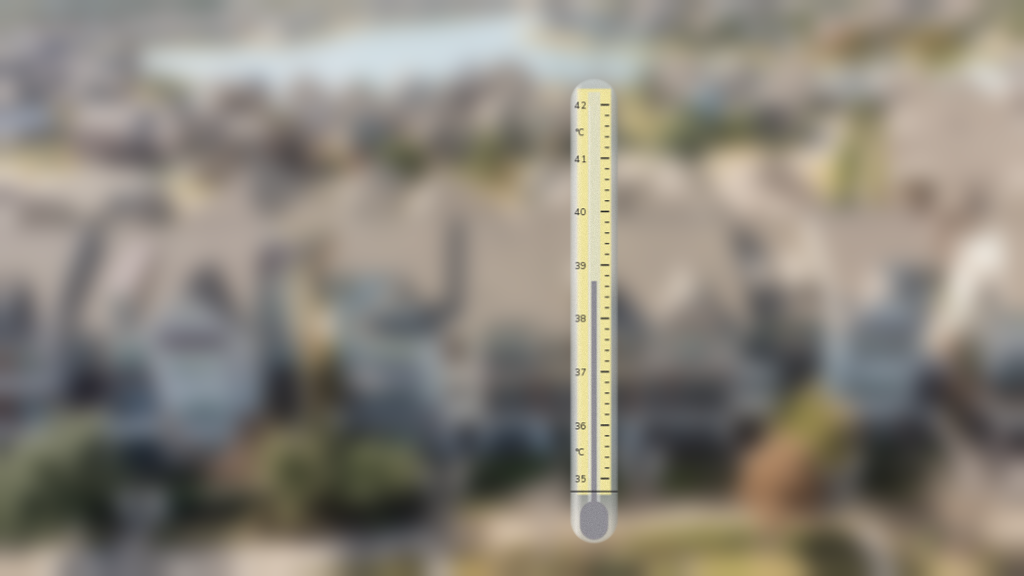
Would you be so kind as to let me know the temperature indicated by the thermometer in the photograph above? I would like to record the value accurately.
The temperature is 38.7 °C
